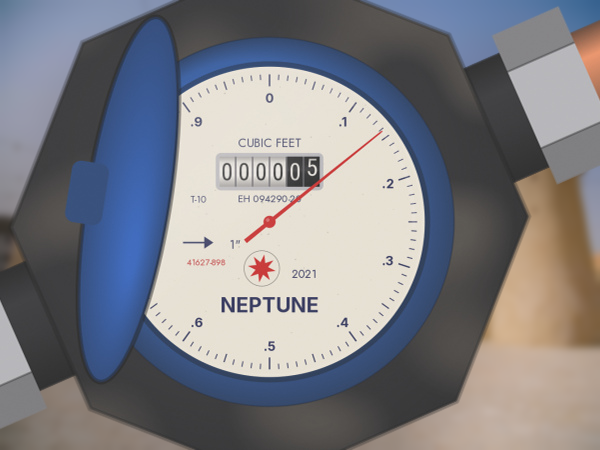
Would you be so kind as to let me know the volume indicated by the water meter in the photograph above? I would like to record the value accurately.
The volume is 5.14 ft³
